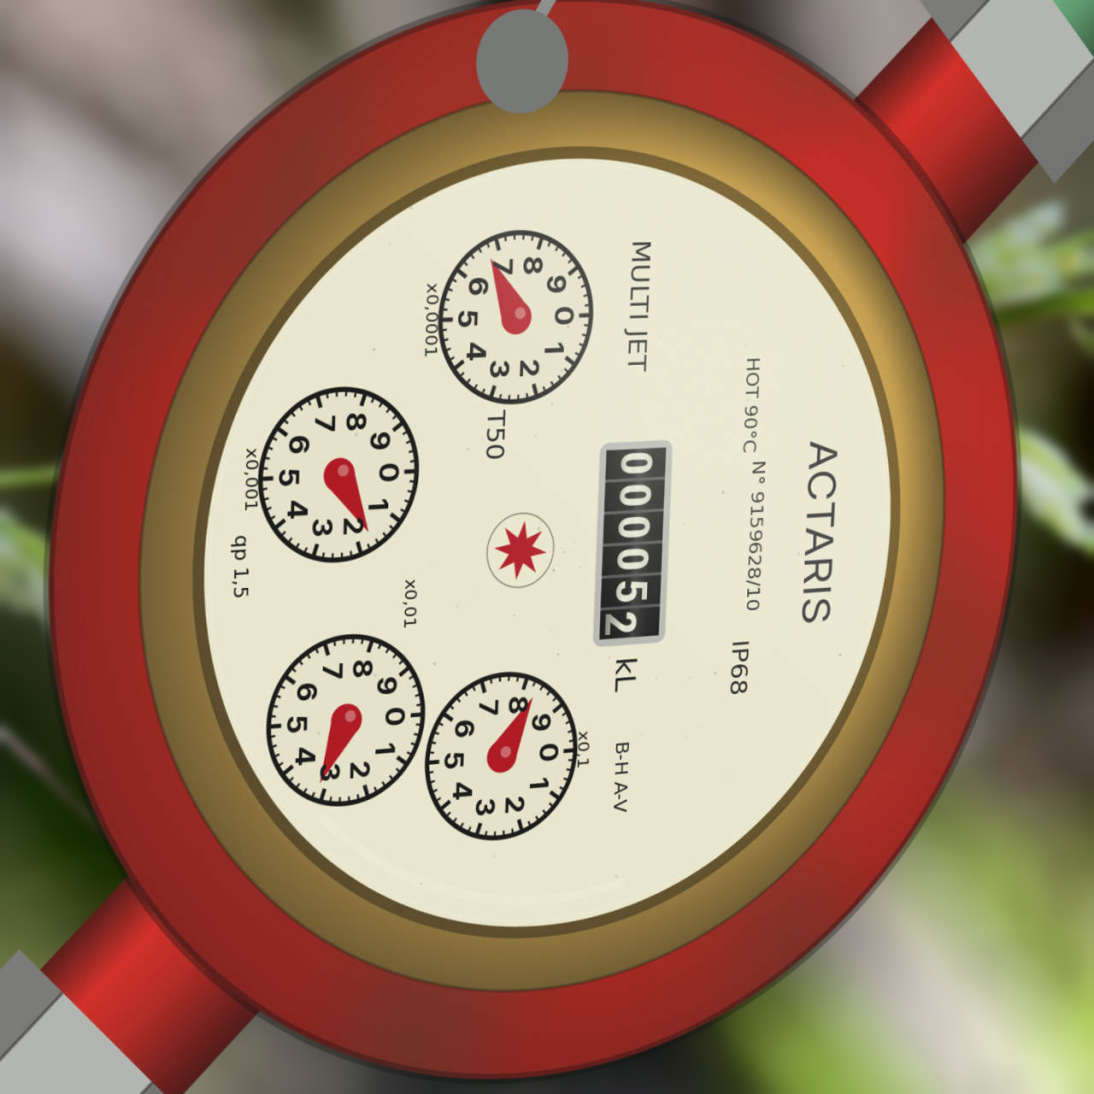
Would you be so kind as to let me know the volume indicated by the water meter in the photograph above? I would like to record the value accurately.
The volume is 51.8316 kL
